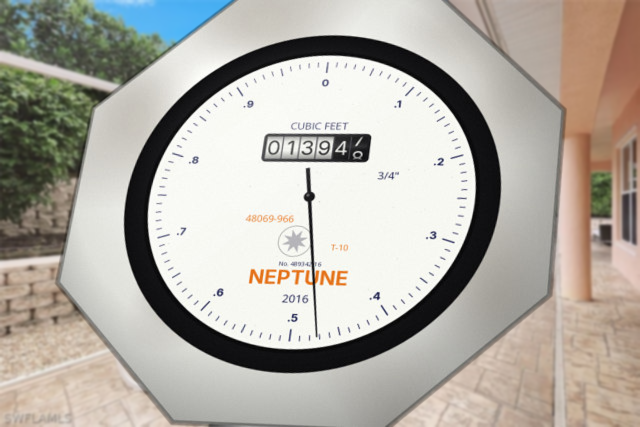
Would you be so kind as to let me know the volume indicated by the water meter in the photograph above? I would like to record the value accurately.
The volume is 13947.47 ft³
